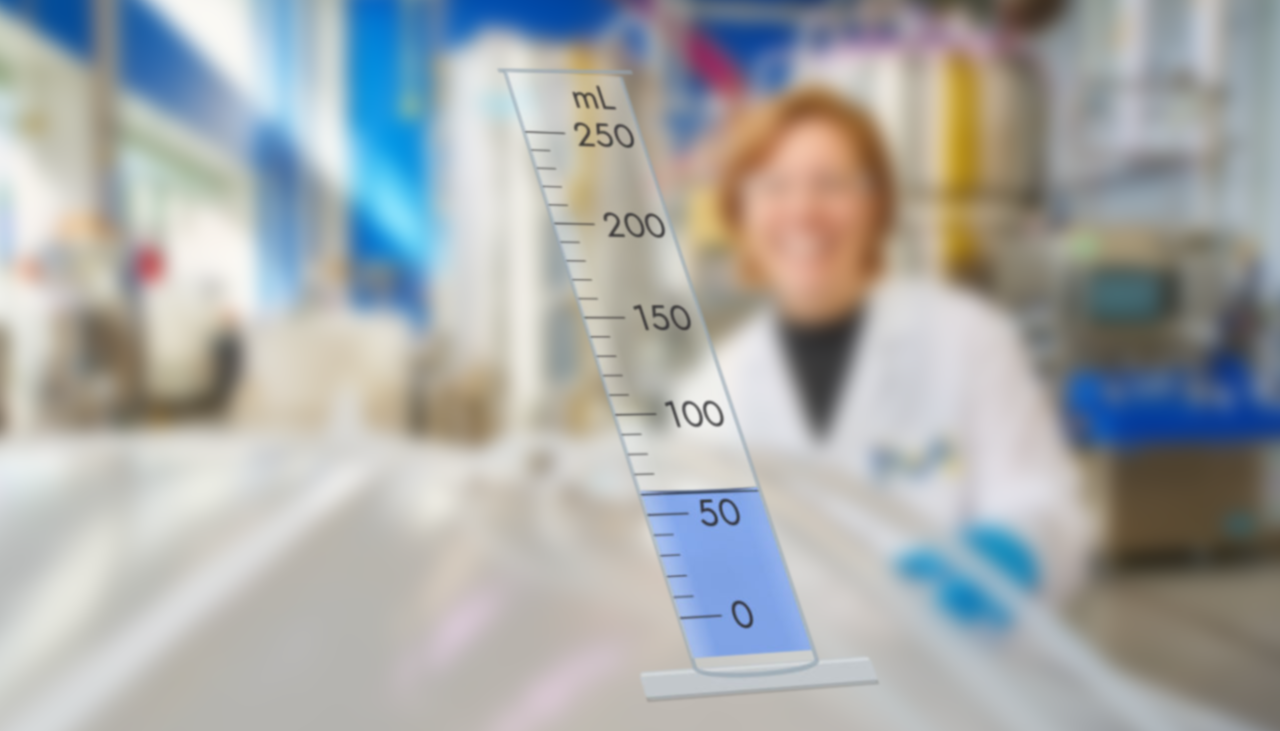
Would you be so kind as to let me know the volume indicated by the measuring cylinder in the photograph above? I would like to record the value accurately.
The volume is 60 mL
